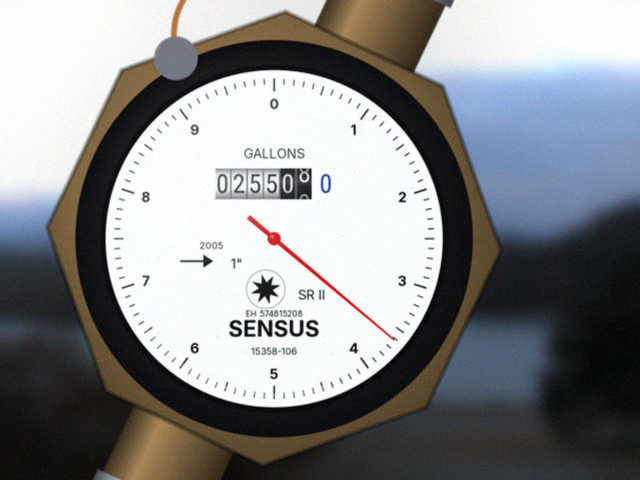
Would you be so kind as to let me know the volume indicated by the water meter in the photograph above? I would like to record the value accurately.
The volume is 255083.6 gal
